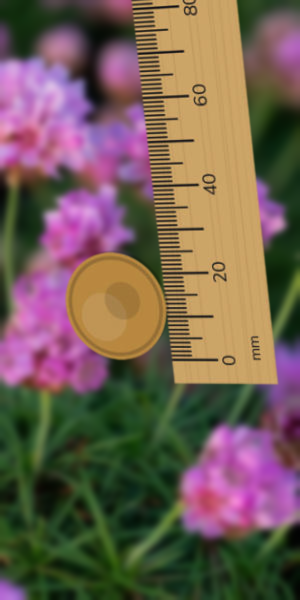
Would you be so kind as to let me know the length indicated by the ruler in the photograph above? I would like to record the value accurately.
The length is 25 mm
